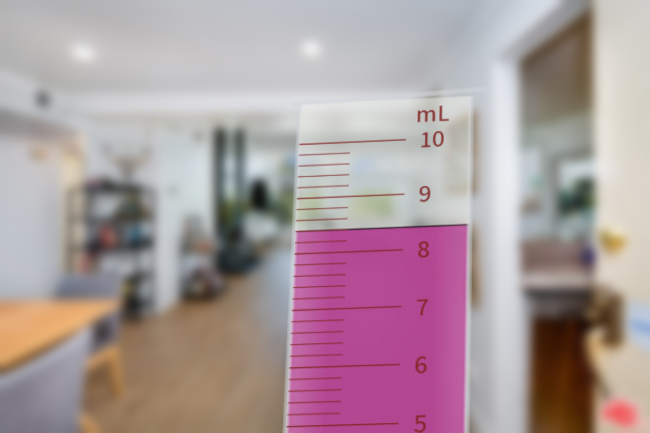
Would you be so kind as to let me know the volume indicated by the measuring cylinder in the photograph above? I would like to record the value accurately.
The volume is 8.4 mL
